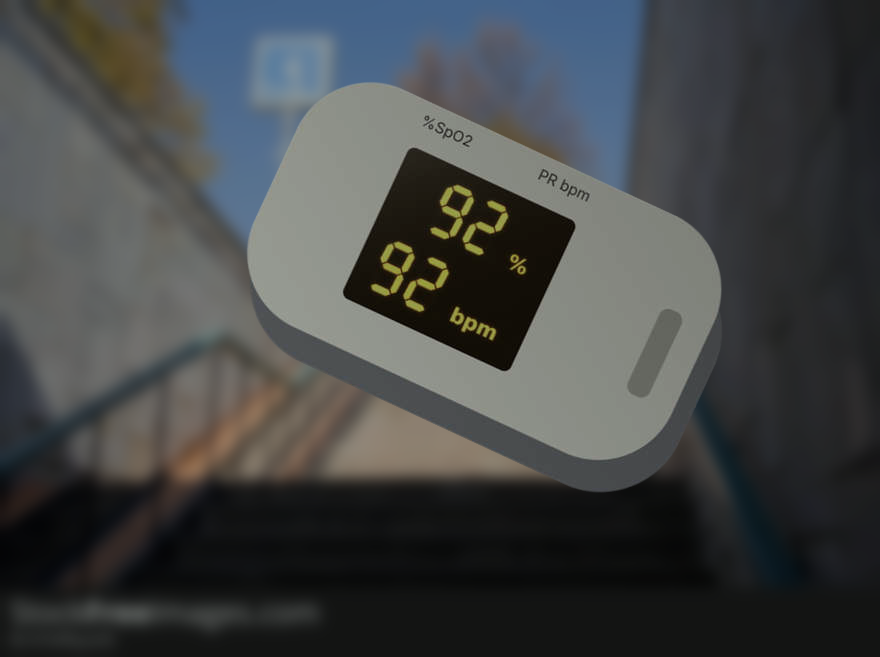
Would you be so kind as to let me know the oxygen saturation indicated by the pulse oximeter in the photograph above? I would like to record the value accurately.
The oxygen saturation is 92 %
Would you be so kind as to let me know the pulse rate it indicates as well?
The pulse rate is 92 bpm
